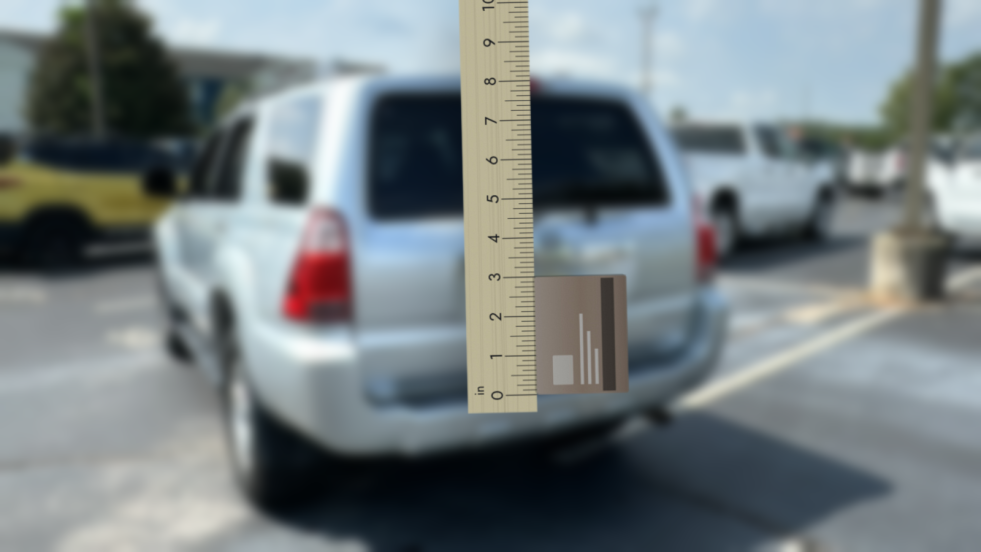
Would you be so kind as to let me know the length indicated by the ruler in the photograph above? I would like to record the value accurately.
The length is 3 in
